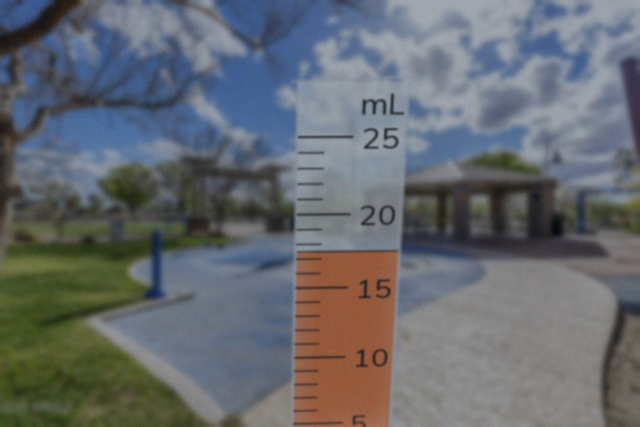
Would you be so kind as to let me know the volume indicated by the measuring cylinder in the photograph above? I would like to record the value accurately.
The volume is 17.5 mL
